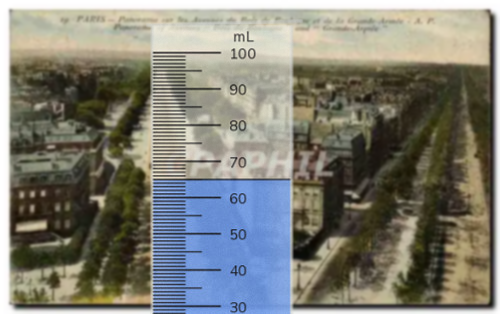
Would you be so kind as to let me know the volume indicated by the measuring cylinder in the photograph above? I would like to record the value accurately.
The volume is 65 mL
